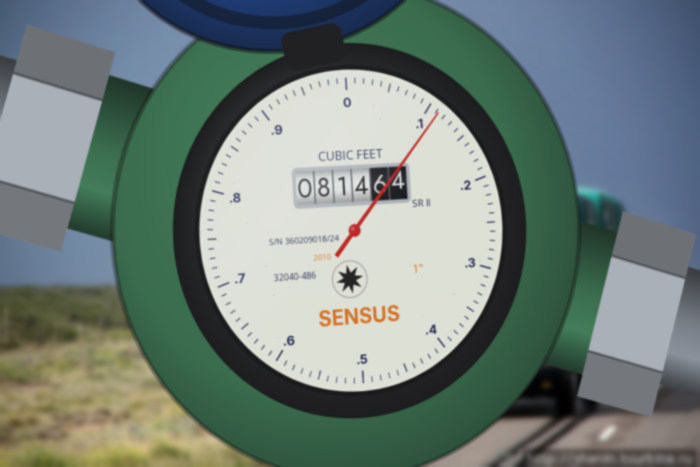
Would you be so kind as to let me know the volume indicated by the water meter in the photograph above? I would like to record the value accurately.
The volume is 81464.11 ft³
